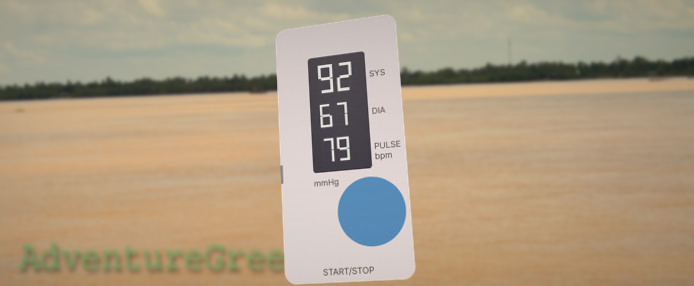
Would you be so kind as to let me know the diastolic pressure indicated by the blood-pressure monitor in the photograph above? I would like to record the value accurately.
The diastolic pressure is 67 mmHg
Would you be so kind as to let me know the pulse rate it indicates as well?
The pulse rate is 79 bpm
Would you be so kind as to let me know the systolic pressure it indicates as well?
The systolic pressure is 92 mmHg
